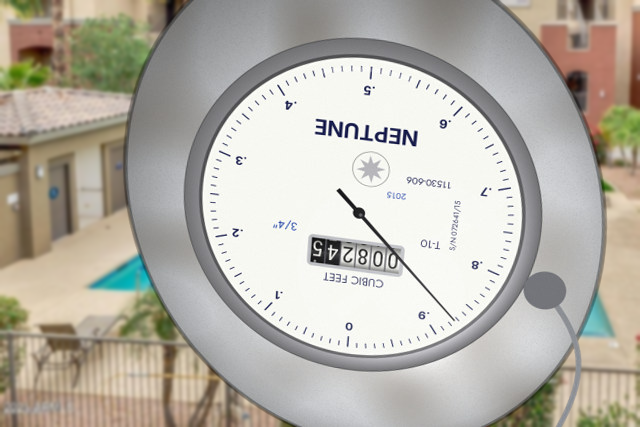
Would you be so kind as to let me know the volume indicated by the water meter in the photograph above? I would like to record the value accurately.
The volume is 8244.87 ft³
